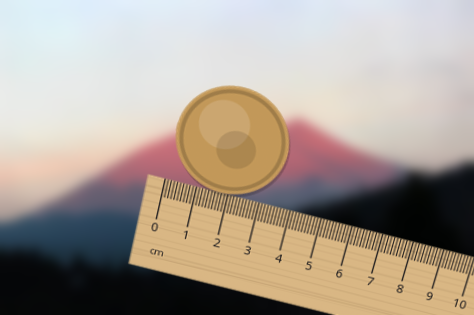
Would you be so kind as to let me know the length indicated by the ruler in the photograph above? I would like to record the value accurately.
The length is 3.5 cm
